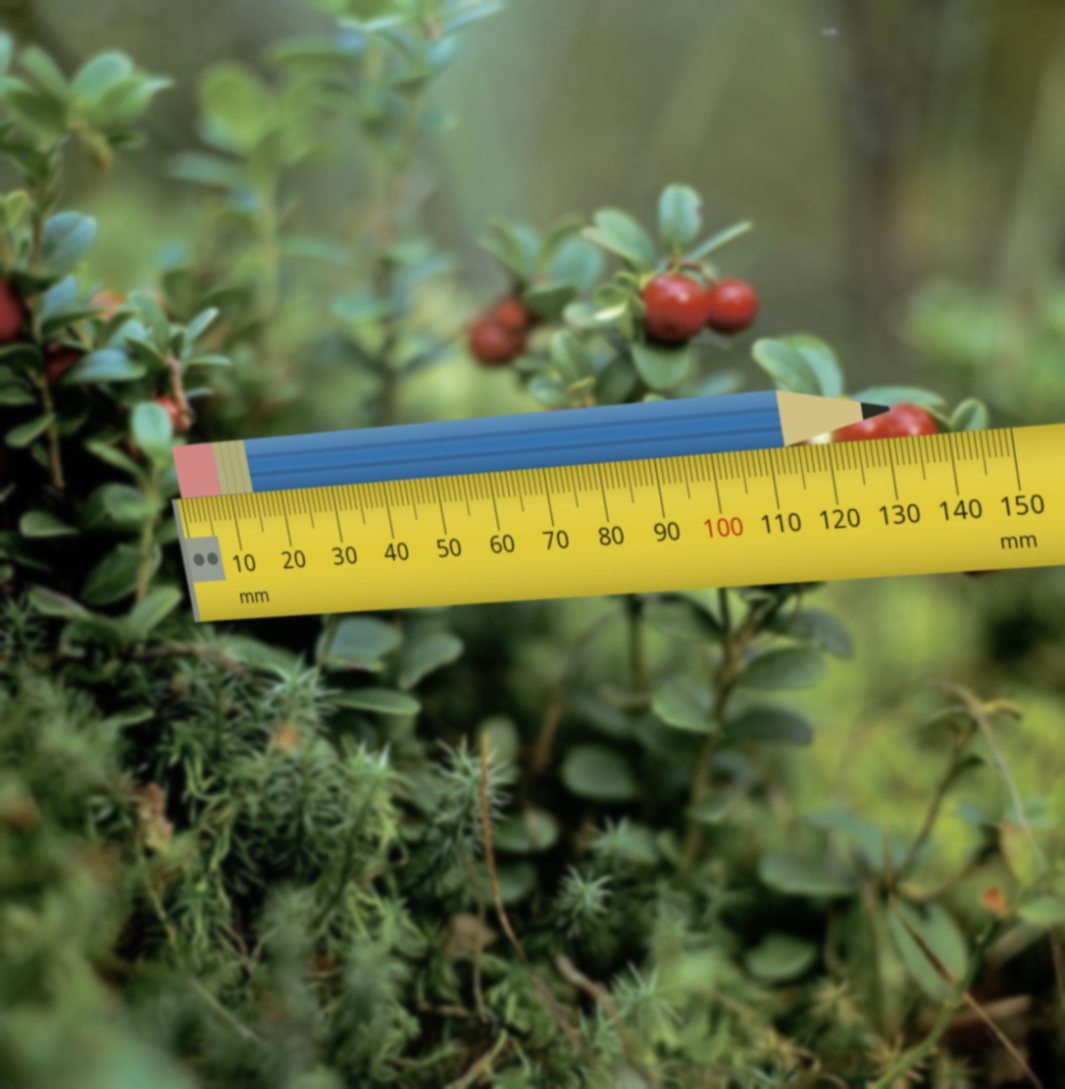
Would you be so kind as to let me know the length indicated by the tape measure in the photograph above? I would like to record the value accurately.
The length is 131 mm
